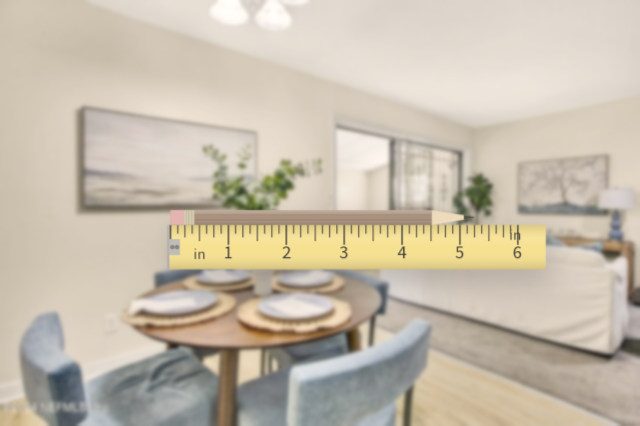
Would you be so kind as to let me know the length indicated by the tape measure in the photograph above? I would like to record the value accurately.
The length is 5.25 in
